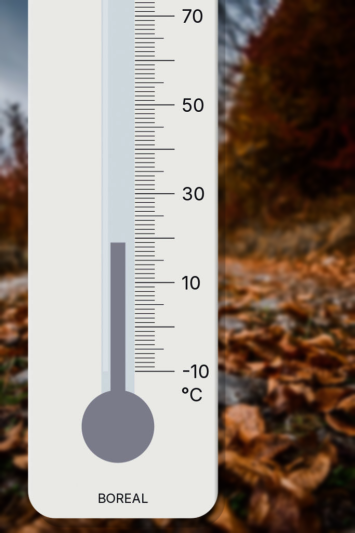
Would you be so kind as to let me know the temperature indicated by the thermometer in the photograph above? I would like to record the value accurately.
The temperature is 19 °C
